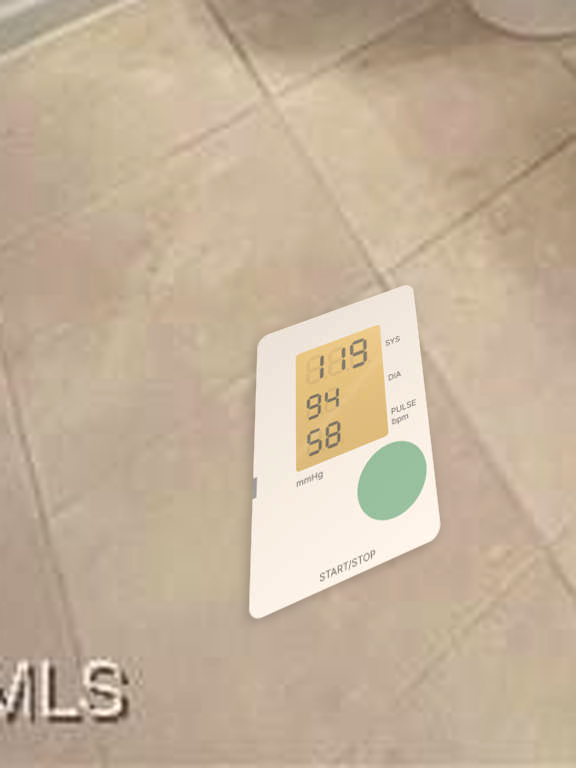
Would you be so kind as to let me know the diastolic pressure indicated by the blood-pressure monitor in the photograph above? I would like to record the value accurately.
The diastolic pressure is 94 mmHg
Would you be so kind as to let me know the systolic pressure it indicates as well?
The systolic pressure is 119 mmHg
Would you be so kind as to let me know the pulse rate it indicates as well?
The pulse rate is 58 bpm
